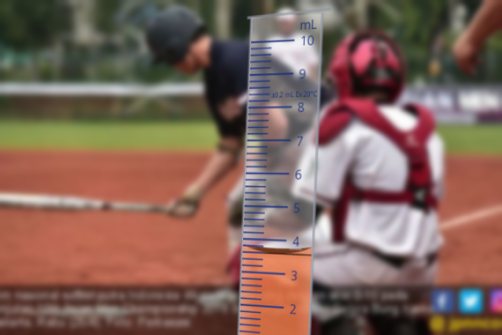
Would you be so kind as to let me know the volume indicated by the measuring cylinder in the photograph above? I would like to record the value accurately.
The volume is 3.6 mL
